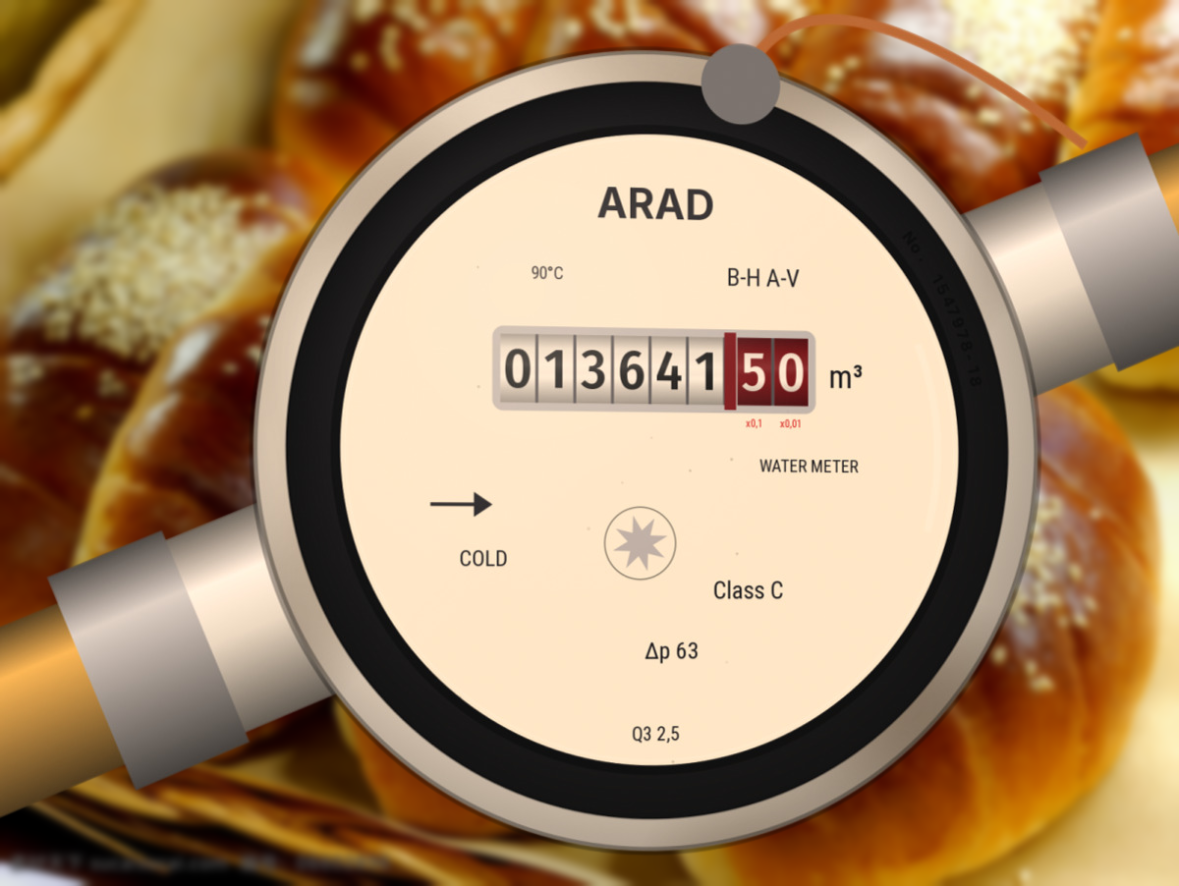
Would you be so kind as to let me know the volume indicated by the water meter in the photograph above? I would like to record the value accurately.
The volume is 13641.50 m³
